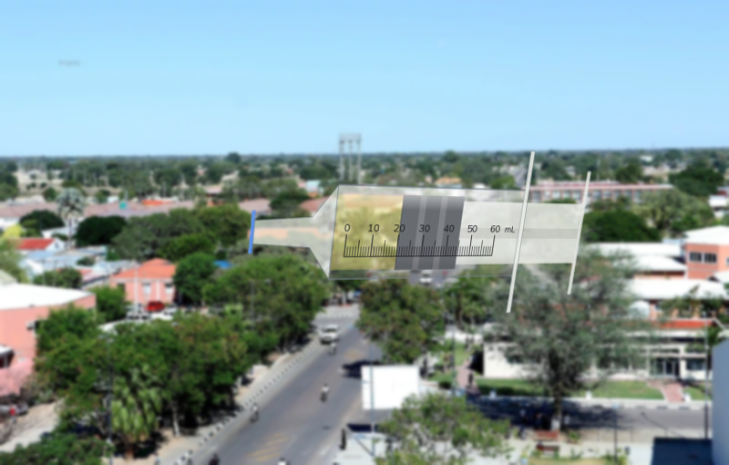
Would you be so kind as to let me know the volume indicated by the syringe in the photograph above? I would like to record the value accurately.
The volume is 20 mL
